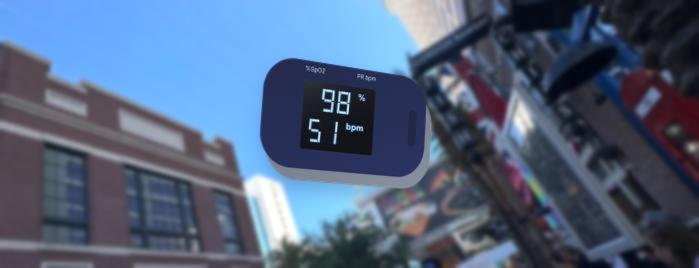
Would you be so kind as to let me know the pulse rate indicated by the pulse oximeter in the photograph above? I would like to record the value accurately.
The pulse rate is 51 bpm
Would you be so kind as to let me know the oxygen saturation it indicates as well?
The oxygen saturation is 98 %
